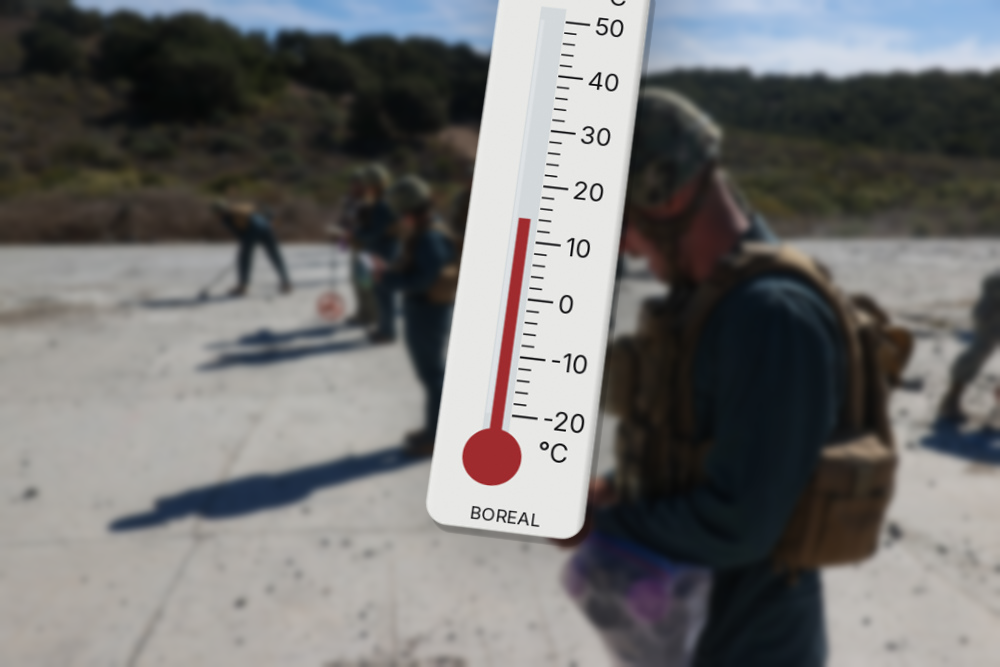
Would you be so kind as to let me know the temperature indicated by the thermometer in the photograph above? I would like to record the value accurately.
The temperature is 14 °C
